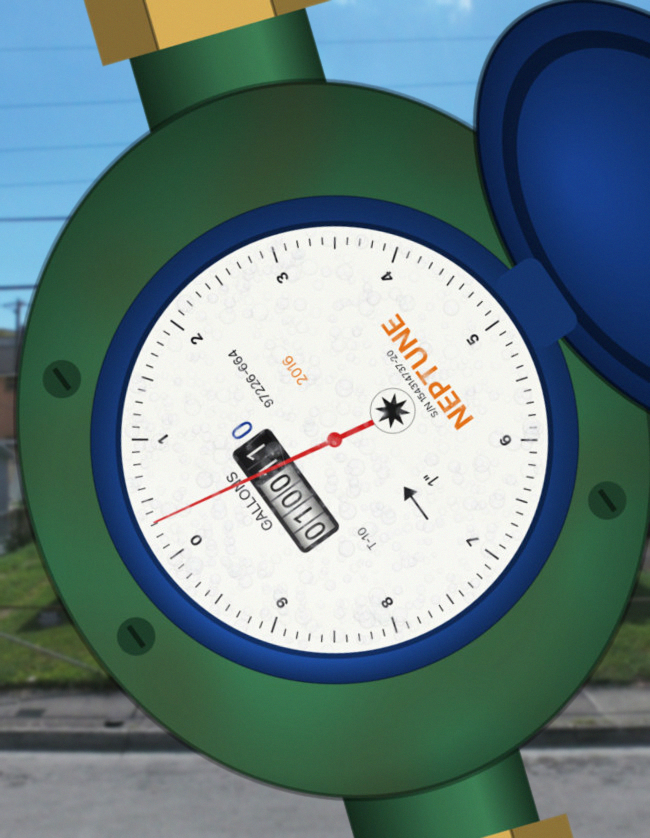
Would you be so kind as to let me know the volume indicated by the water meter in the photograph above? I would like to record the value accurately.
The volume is 100110.3 gal
